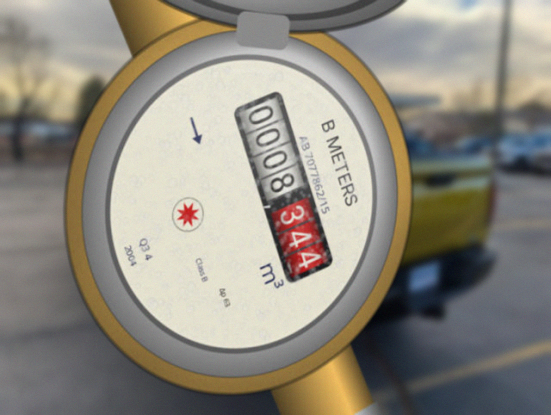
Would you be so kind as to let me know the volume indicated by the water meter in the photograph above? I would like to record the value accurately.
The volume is 8.344 m³
